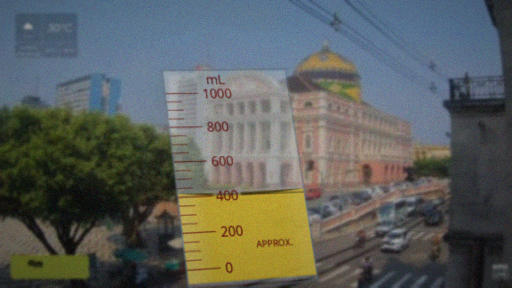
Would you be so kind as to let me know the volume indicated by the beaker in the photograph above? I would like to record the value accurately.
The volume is 400 mL
